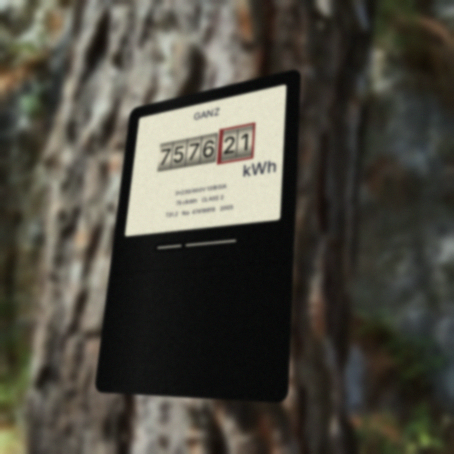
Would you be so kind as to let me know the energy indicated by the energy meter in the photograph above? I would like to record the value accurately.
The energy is 7576.21 kWh
